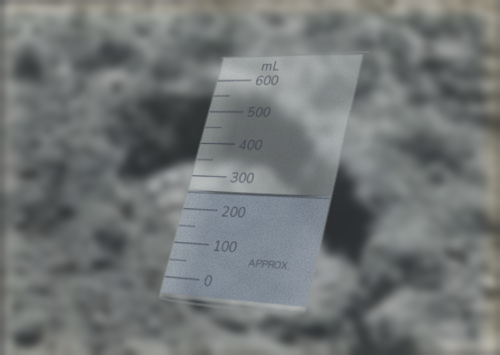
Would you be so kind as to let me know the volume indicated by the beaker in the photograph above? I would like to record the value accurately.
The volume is 250 mL
